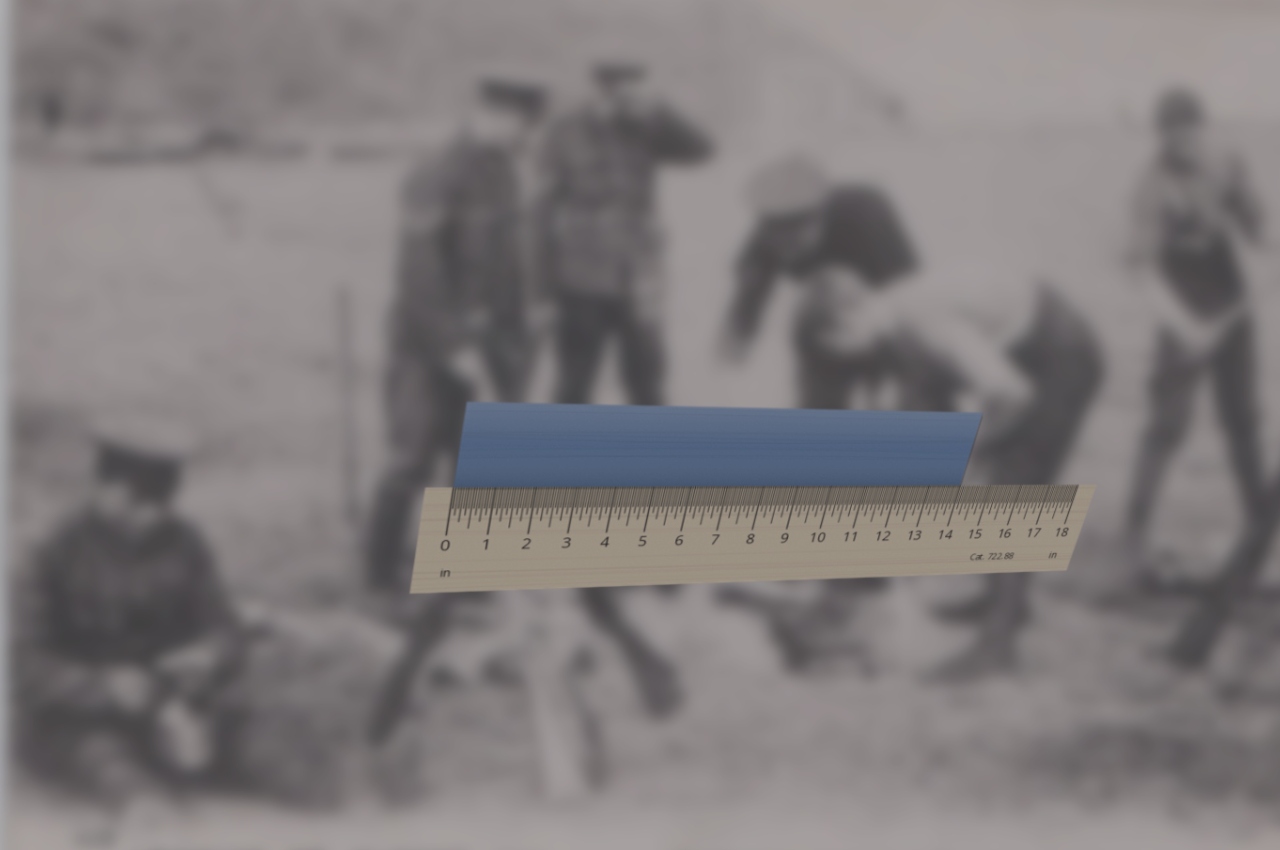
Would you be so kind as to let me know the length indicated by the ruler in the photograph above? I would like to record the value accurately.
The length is 14 in
